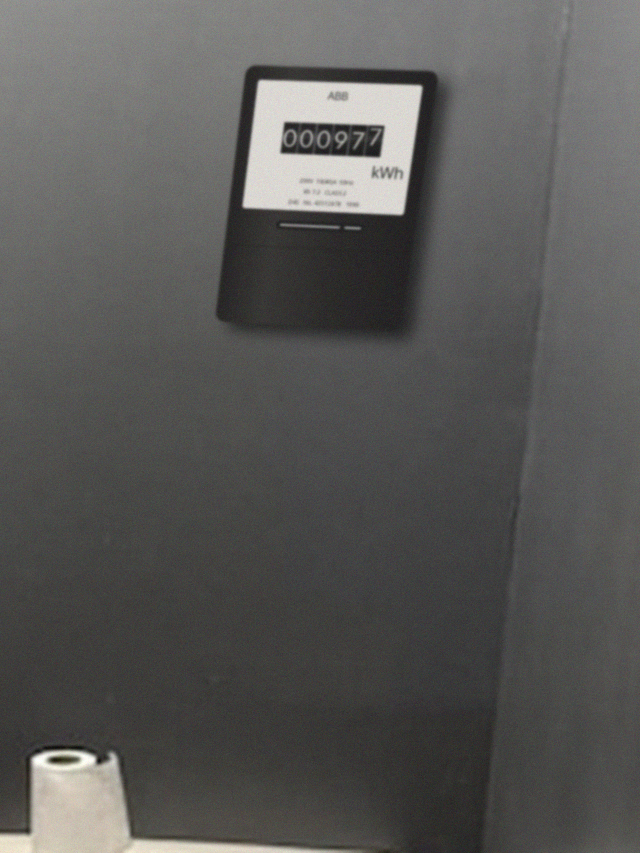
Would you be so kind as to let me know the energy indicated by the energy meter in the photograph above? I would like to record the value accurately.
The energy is 977 kWh
